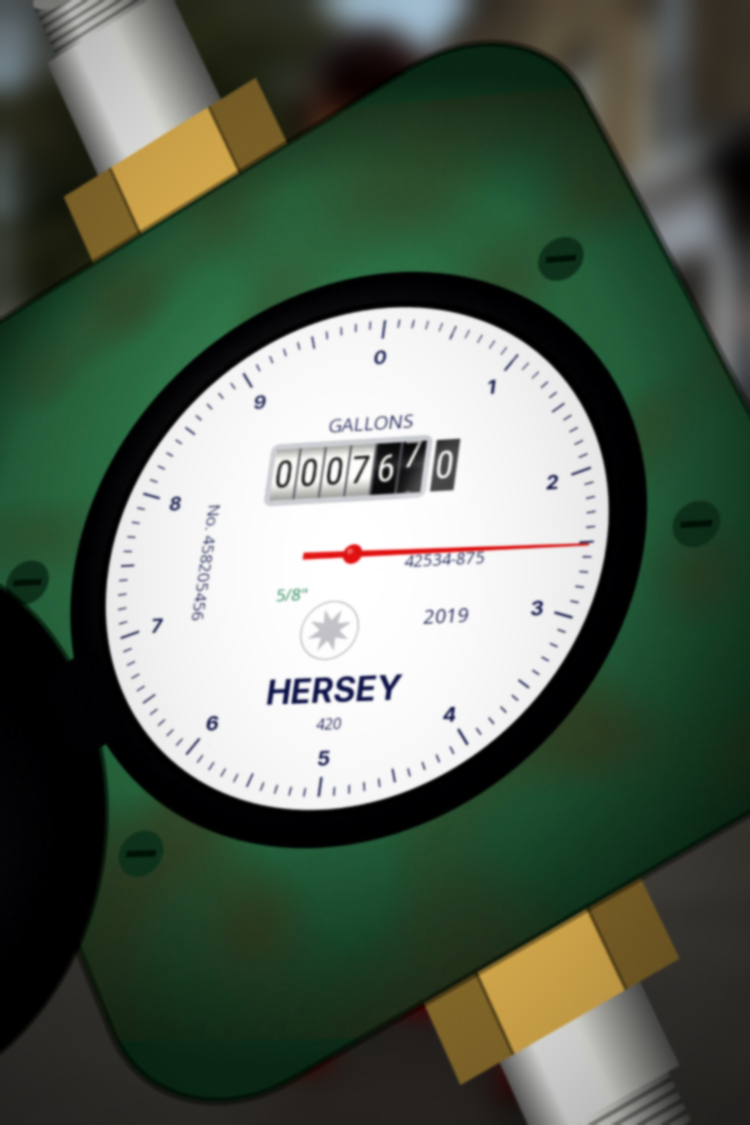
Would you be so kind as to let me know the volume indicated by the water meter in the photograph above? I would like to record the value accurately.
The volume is 7672.5 gal
